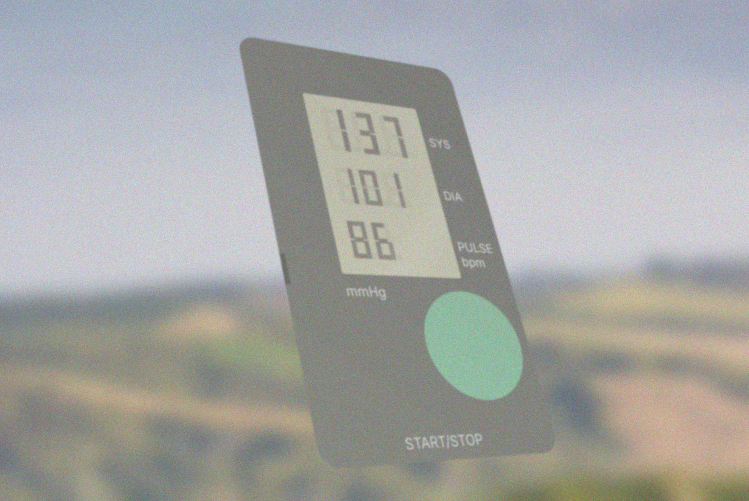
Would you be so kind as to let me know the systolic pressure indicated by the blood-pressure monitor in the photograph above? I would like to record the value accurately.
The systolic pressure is 137 mmHg
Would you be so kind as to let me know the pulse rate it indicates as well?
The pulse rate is 86 bpm
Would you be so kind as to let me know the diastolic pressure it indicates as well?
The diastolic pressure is 101 mmHg
